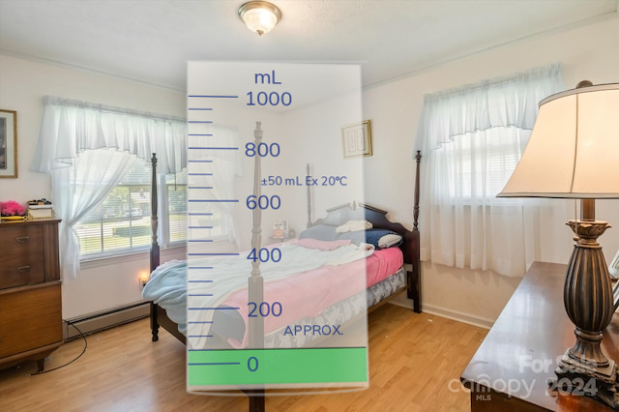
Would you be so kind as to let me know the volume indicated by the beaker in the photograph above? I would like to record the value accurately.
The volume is 50 mL
